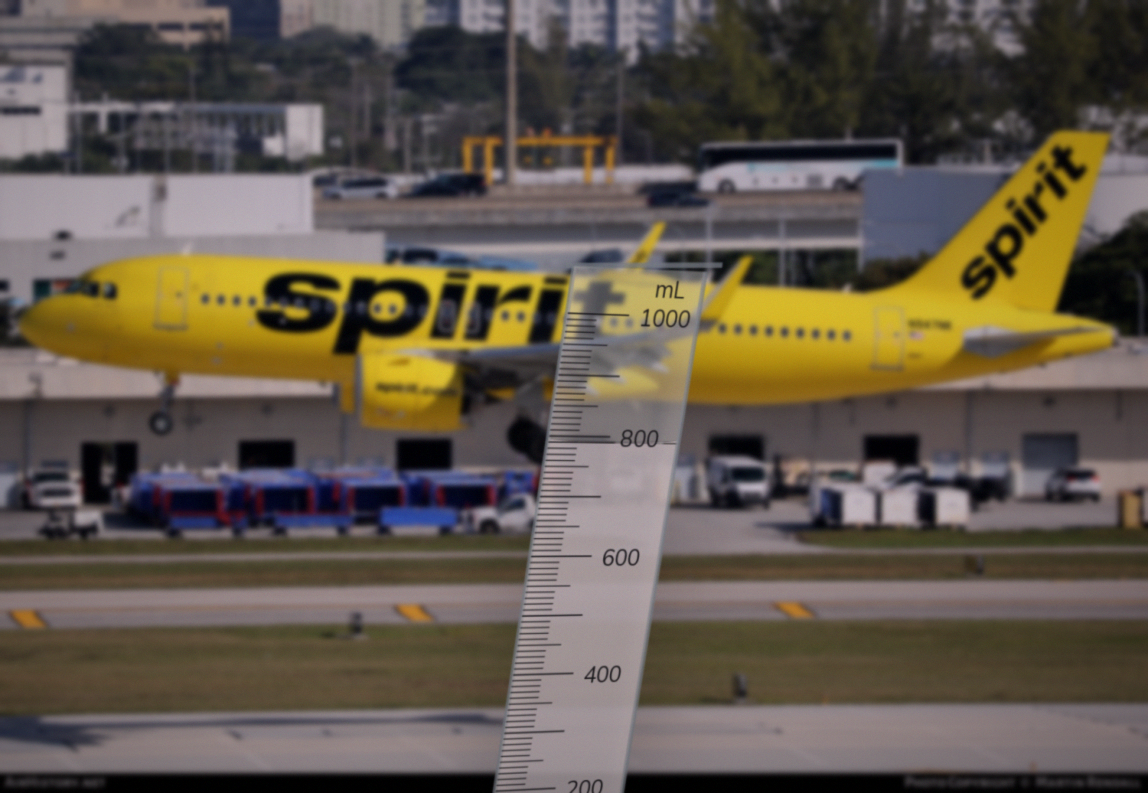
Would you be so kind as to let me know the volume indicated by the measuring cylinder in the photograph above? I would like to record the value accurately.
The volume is 790 mL
